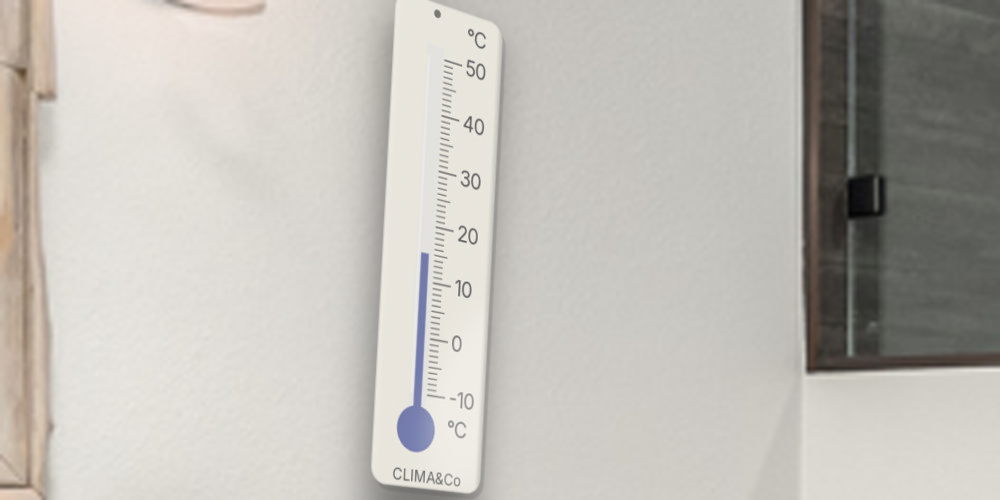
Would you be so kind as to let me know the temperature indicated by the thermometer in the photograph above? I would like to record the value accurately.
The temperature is 15 °C
